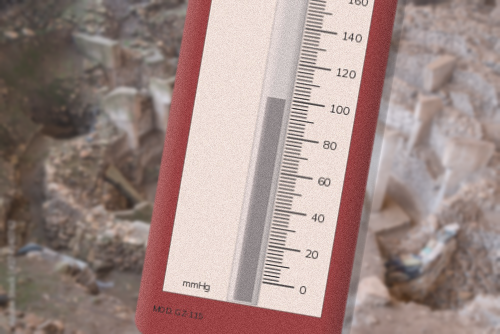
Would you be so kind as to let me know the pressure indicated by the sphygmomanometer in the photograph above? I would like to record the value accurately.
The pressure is 100 mmHg
